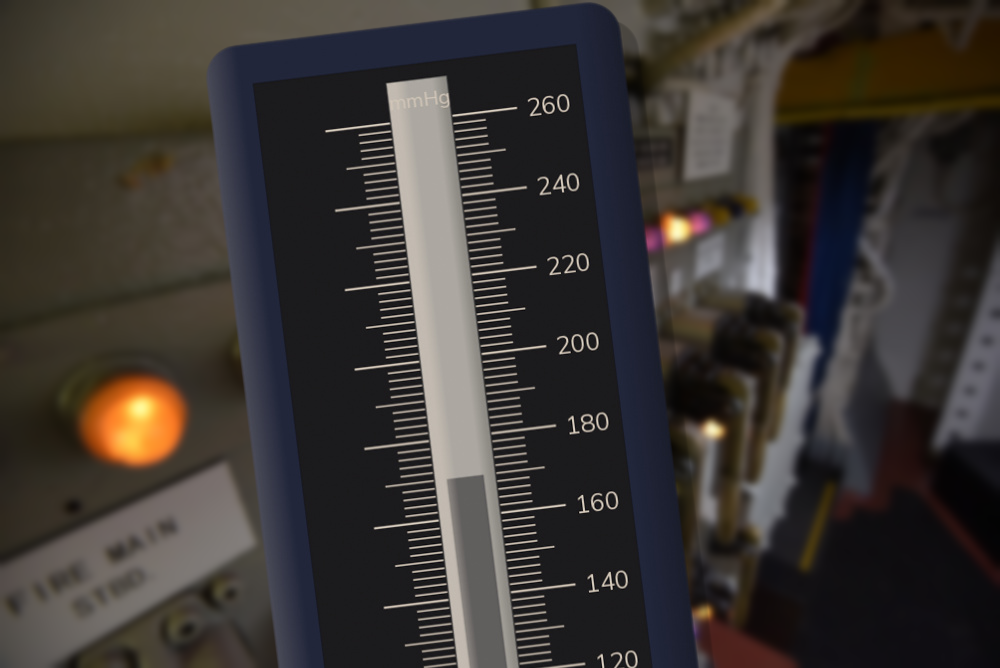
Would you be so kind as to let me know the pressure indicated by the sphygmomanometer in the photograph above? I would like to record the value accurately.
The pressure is 170 mmHg
